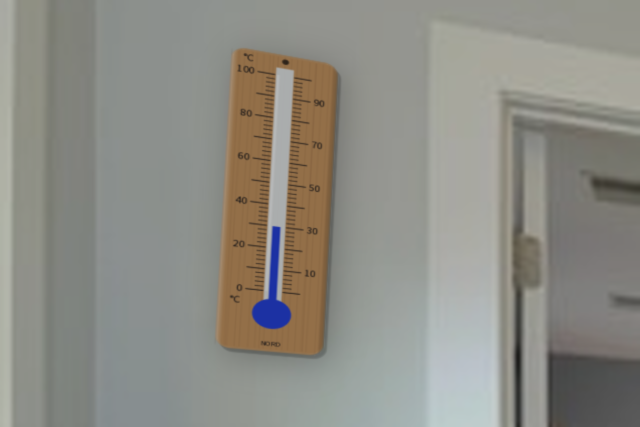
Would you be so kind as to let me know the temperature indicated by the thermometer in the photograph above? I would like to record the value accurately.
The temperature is 30 °C
